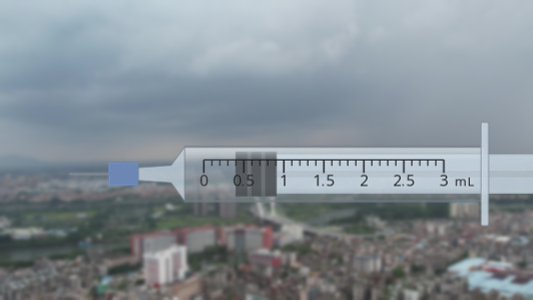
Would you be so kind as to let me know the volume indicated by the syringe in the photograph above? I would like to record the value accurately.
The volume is 0.4 mL
